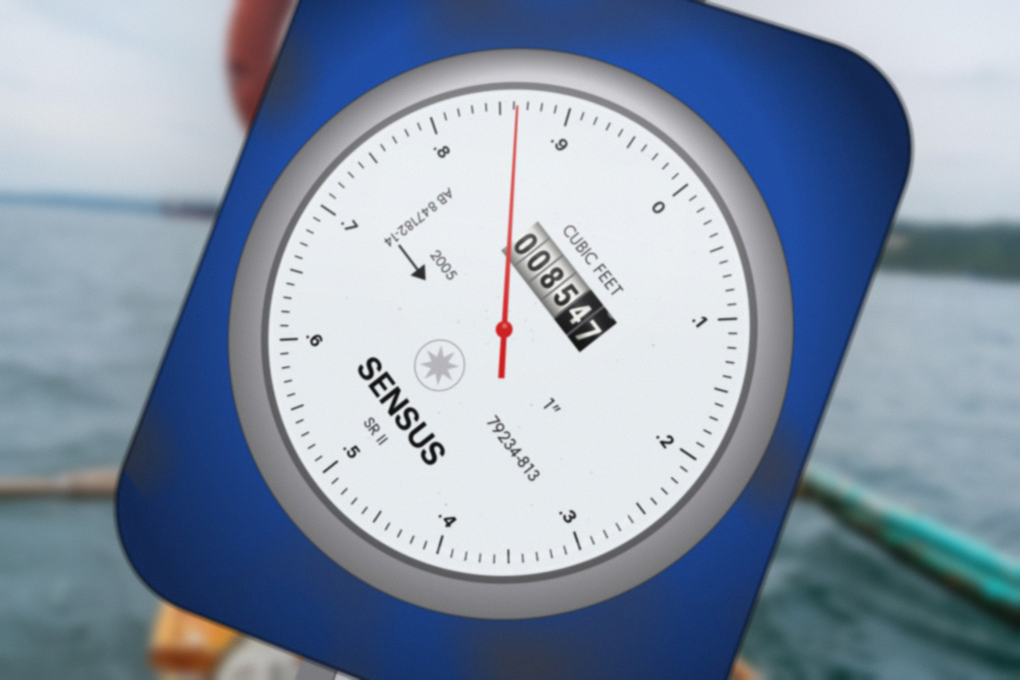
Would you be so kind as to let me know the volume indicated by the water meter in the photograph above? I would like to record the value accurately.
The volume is 8546.86 ft³
